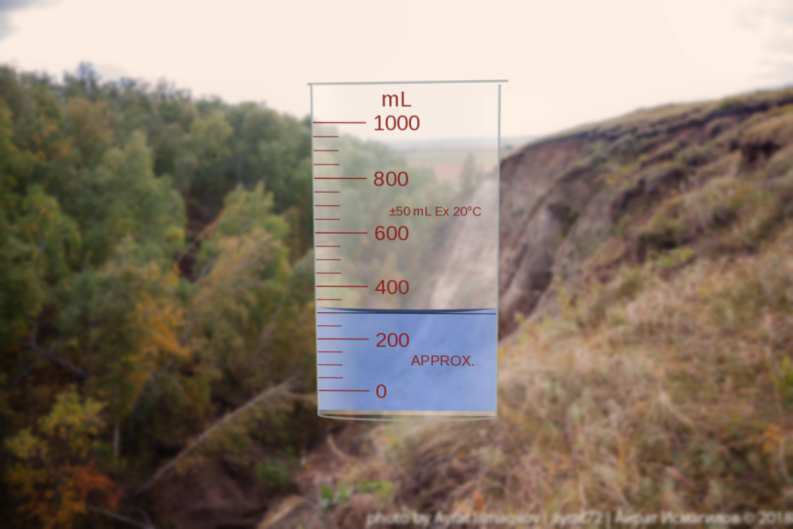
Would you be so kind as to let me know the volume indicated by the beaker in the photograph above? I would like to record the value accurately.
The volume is 300 mL
